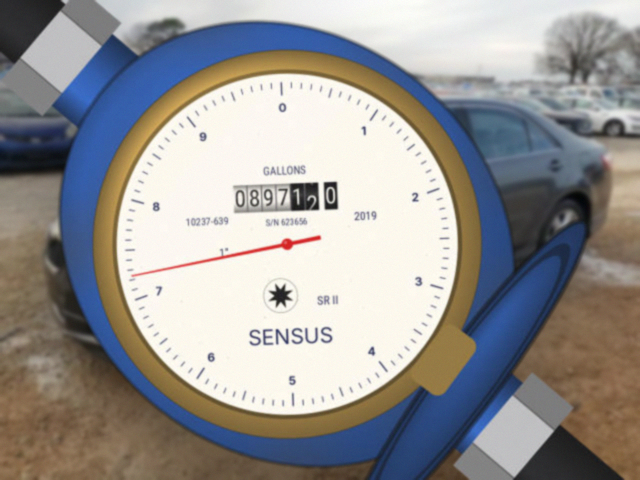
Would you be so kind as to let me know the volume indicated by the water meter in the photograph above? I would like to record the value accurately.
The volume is 897117.2 gal
